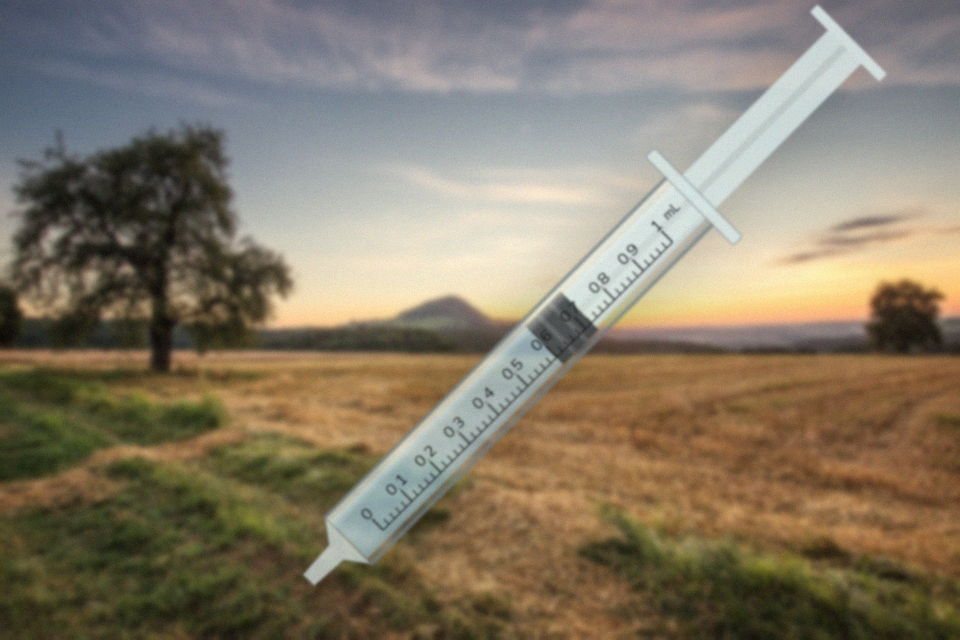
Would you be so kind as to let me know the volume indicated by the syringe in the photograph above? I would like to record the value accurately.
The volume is 0.6 mL
